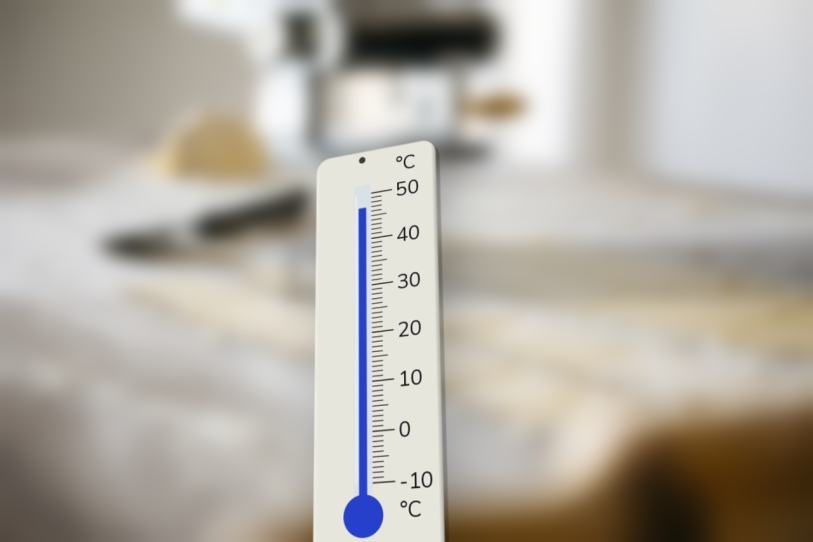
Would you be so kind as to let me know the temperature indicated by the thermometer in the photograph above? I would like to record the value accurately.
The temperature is 47 °C
